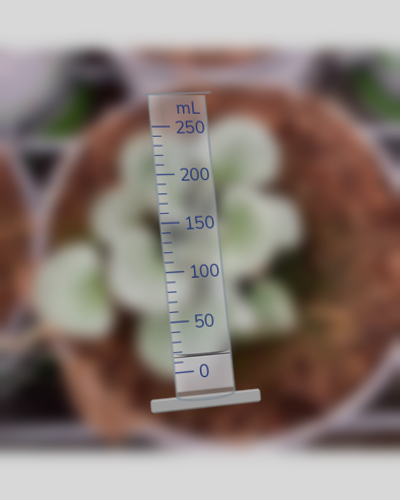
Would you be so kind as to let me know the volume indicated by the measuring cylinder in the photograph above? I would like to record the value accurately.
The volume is 15 mL
